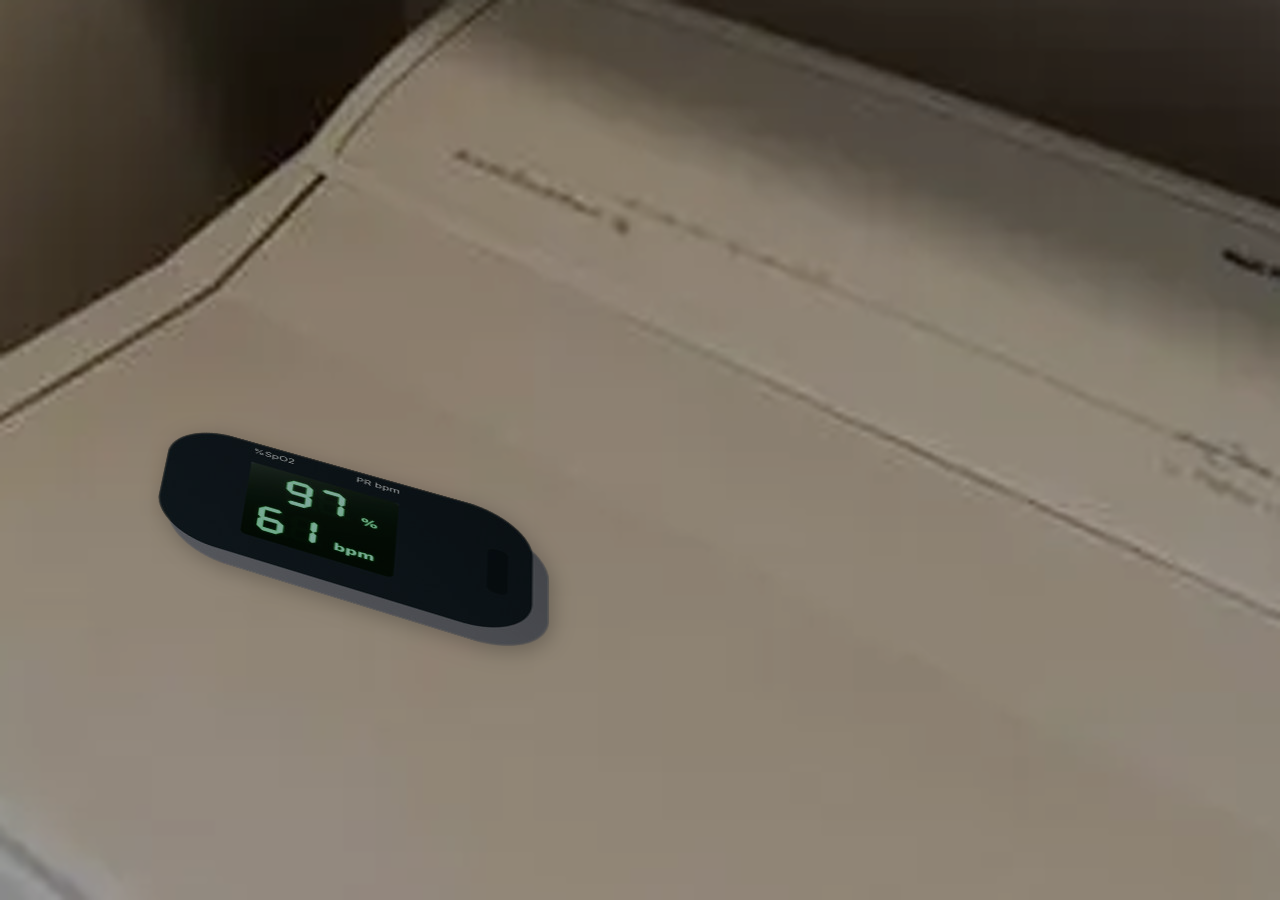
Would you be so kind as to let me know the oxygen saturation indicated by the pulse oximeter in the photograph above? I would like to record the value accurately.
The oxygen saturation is 97 %
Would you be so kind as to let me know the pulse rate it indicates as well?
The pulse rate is 61 bpm
